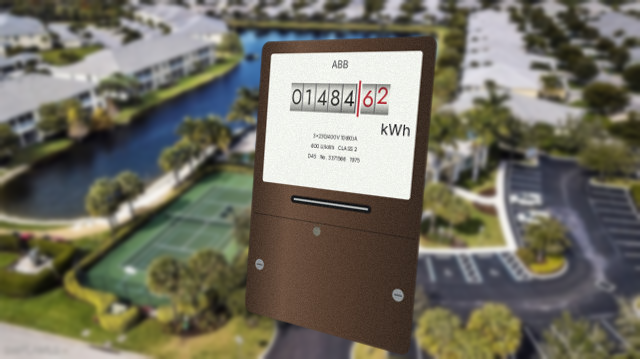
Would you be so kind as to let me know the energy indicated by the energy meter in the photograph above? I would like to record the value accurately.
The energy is 1484.62 kWh
